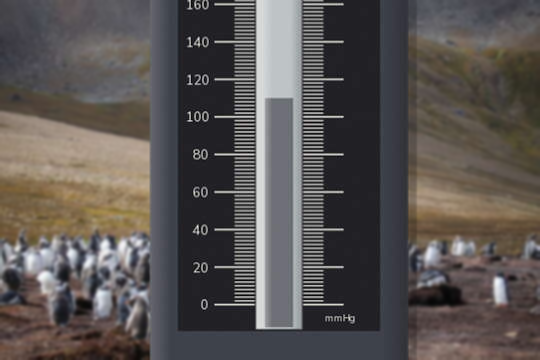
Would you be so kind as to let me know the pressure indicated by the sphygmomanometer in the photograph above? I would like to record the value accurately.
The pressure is 110 mmHg
